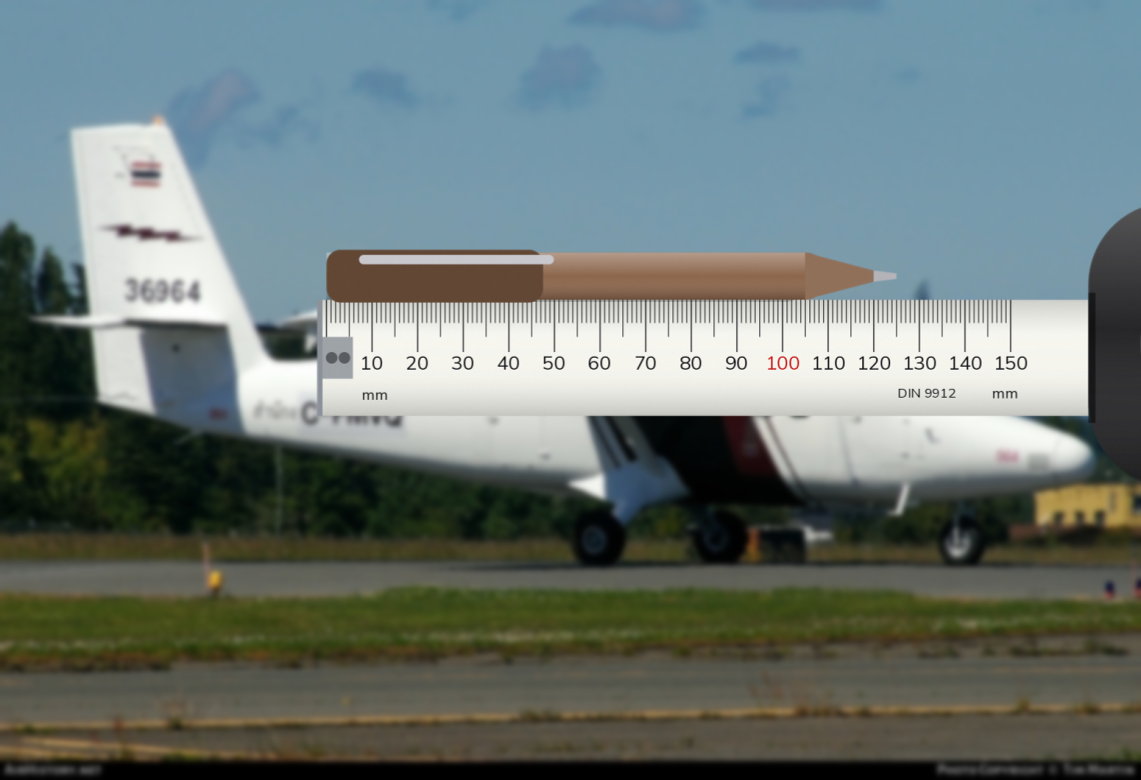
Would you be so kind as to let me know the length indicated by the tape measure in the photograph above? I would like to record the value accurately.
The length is 125 mm
